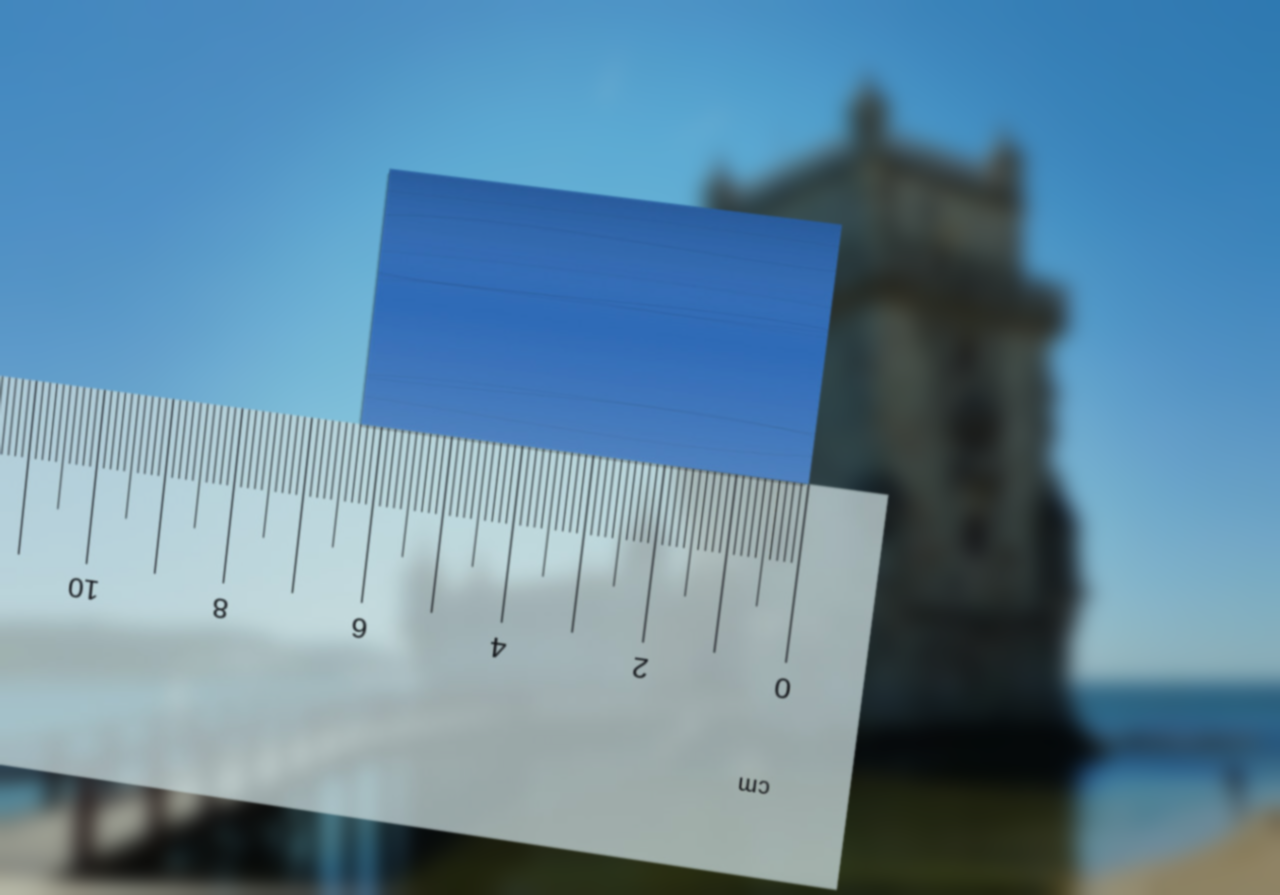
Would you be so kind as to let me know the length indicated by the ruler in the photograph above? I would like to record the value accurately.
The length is 6.3 cm
